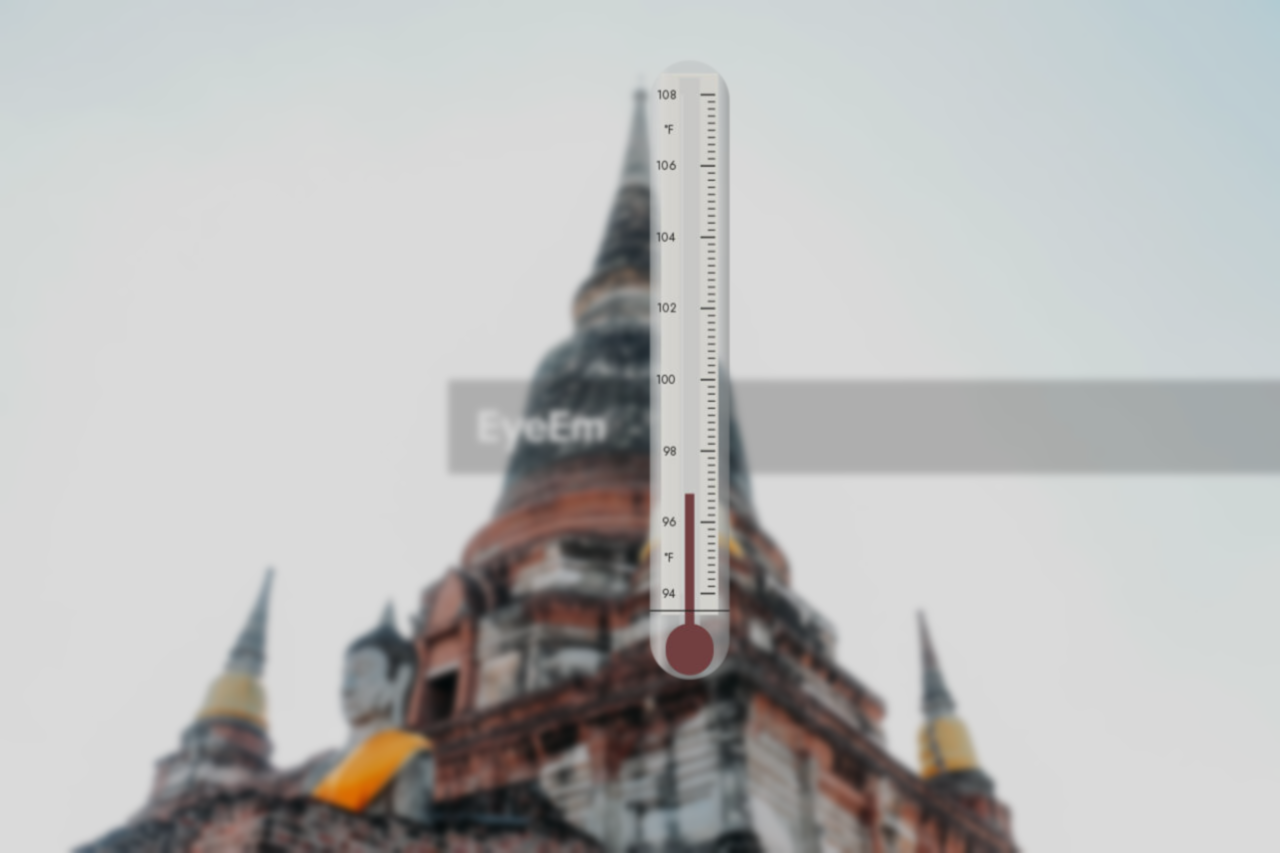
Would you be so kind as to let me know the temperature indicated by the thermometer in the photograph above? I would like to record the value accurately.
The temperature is 96.8 °F
